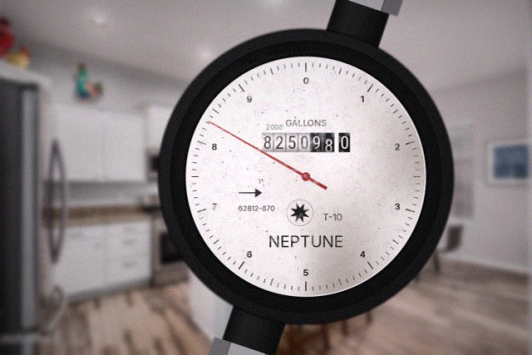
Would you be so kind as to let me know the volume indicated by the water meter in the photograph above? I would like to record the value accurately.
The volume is 8250978.3 gal
